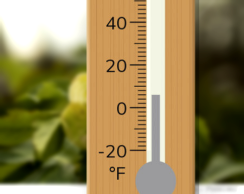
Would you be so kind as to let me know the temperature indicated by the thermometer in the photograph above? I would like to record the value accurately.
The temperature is 6 °F
